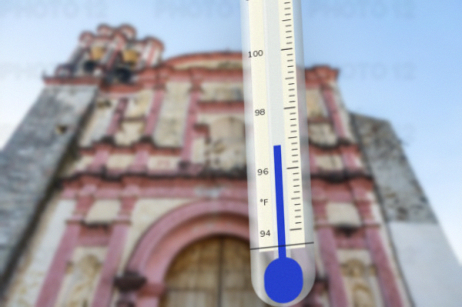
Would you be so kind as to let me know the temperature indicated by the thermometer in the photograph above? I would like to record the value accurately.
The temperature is 96.8 °F
